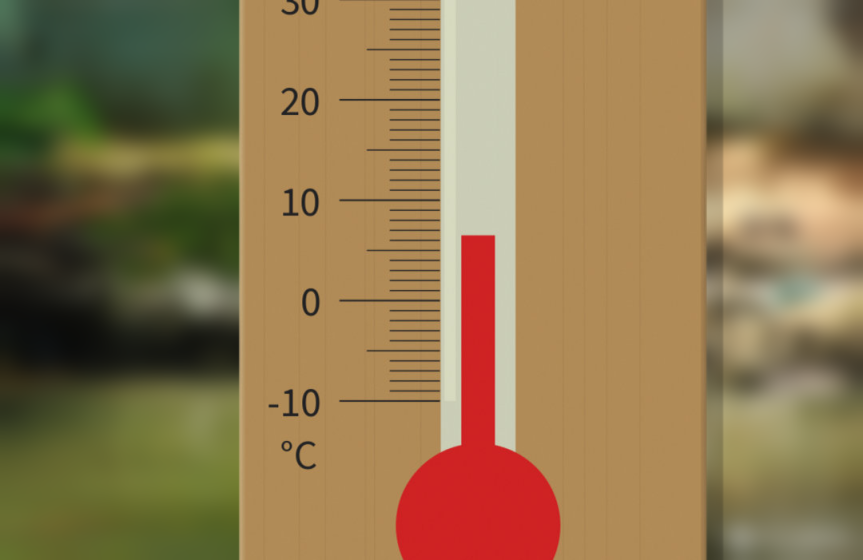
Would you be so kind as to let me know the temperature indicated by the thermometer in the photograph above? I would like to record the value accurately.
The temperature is 6.5 °C
